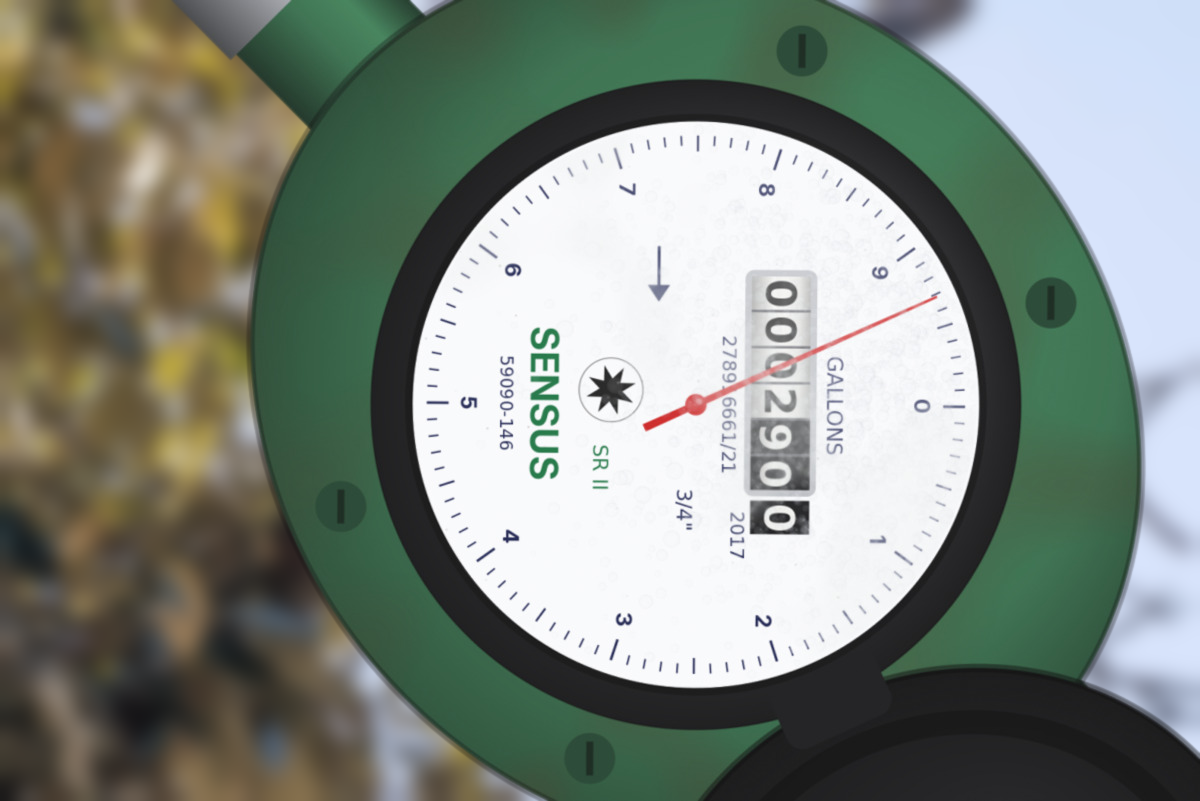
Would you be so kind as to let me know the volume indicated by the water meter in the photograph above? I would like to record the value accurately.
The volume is 2899.3 gal
